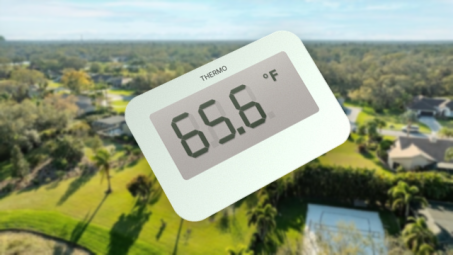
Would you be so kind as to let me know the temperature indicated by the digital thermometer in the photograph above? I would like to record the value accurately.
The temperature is 65.6 °F
